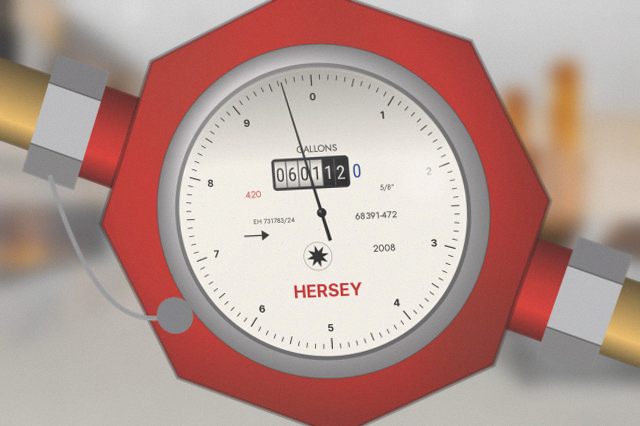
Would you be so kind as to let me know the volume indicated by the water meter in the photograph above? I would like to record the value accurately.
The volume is 601119.6 gal
